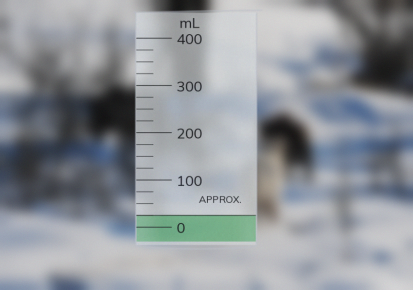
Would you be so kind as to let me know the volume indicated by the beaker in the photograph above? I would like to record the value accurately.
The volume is 25 mL
